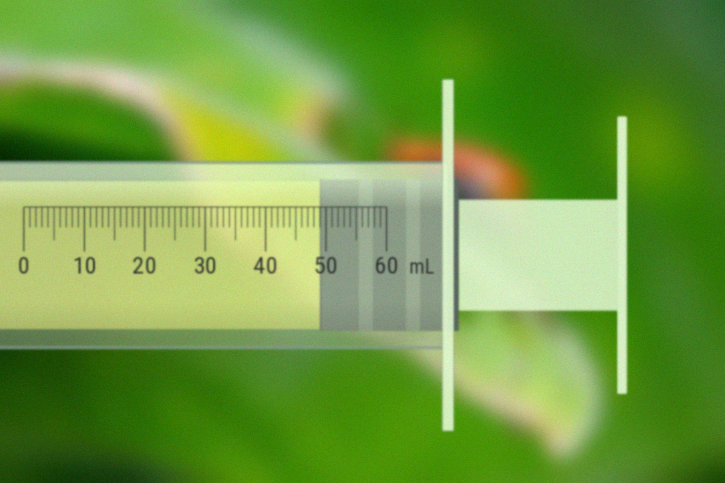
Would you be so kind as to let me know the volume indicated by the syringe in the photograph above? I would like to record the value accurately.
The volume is 49 mL
